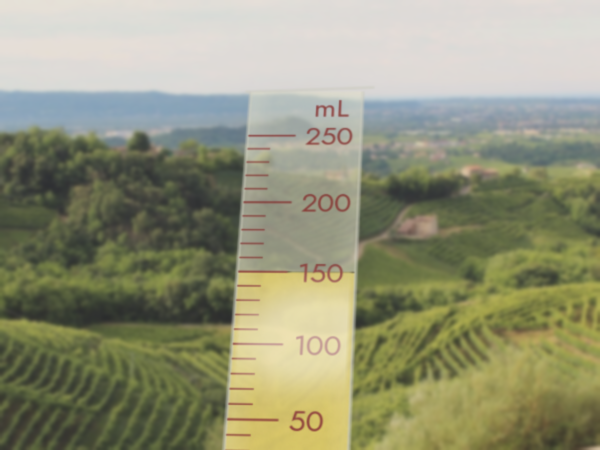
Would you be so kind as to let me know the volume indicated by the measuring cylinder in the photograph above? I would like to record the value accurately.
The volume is 150 mL
